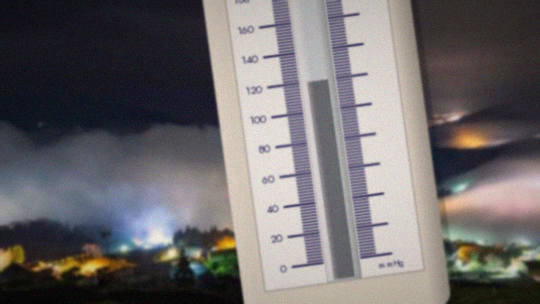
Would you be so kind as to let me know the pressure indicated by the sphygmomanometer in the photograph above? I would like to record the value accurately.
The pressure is 120 mmHg
